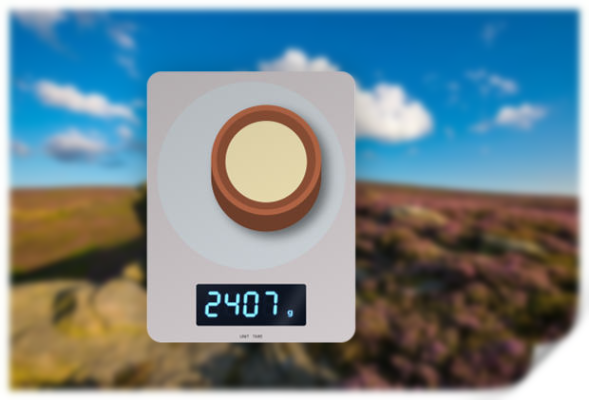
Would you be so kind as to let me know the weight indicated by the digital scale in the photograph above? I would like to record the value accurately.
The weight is 2407 g
